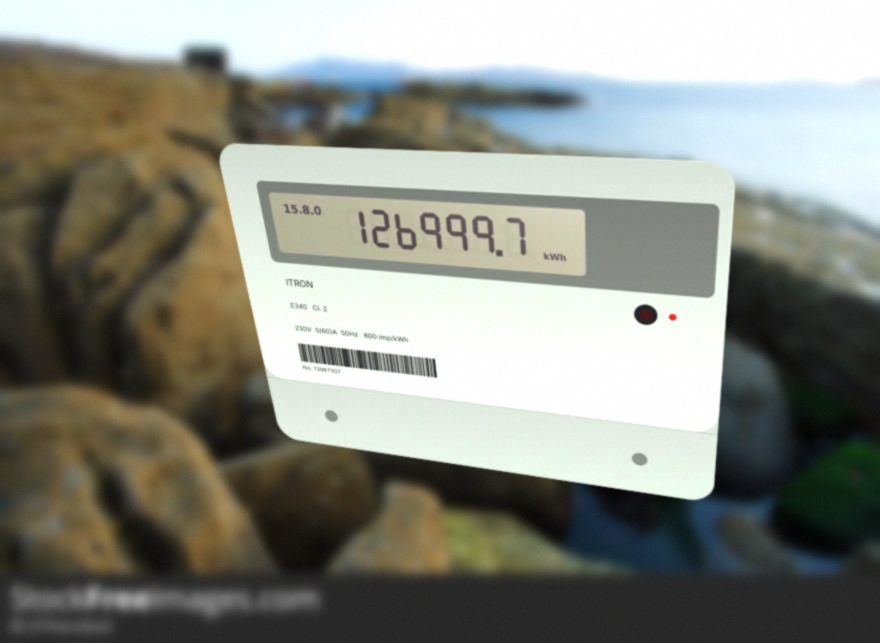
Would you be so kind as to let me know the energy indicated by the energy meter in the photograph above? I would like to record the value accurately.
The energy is 126999.7 kWh
